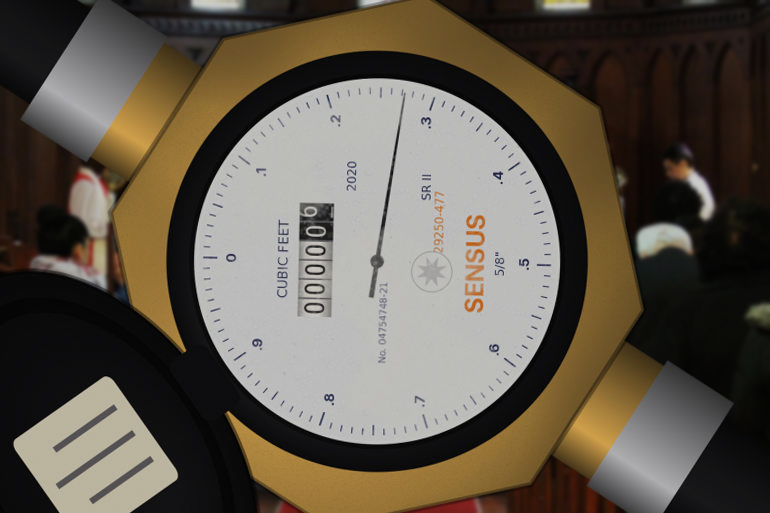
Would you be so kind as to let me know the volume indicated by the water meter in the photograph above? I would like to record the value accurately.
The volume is 6.27 ft³
